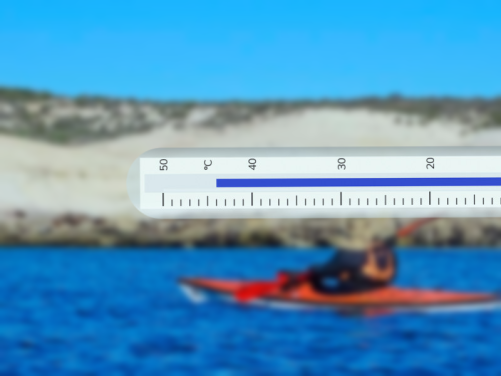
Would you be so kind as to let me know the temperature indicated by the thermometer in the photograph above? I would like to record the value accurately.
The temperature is 44 °C
